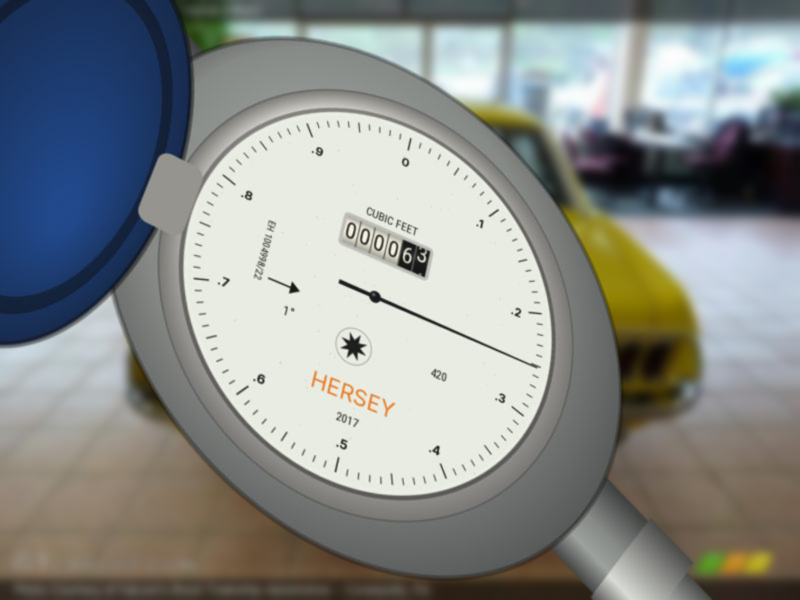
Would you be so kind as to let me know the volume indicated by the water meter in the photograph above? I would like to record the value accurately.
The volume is 63.25 ft³
